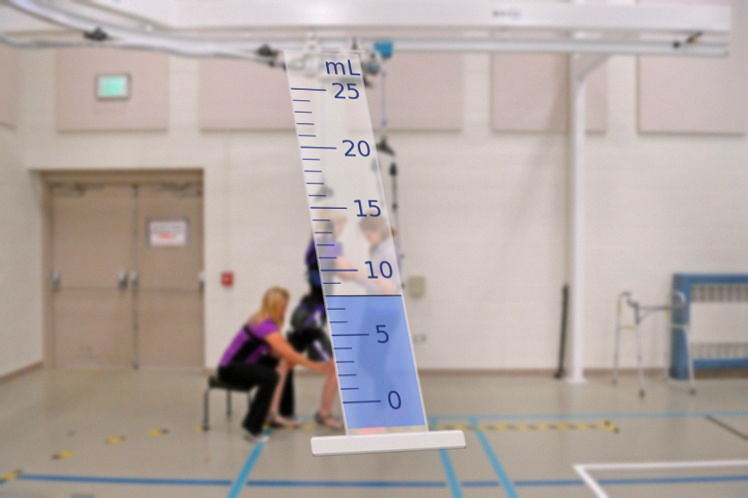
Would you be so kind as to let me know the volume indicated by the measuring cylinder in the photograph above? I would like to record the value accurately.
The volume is 8 mL
